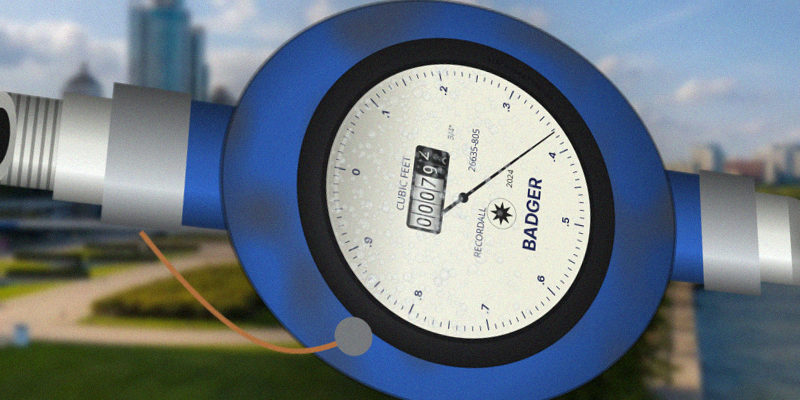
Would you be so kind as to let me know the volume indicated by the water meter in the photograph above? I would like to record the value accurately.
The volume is 792.37 ft³
